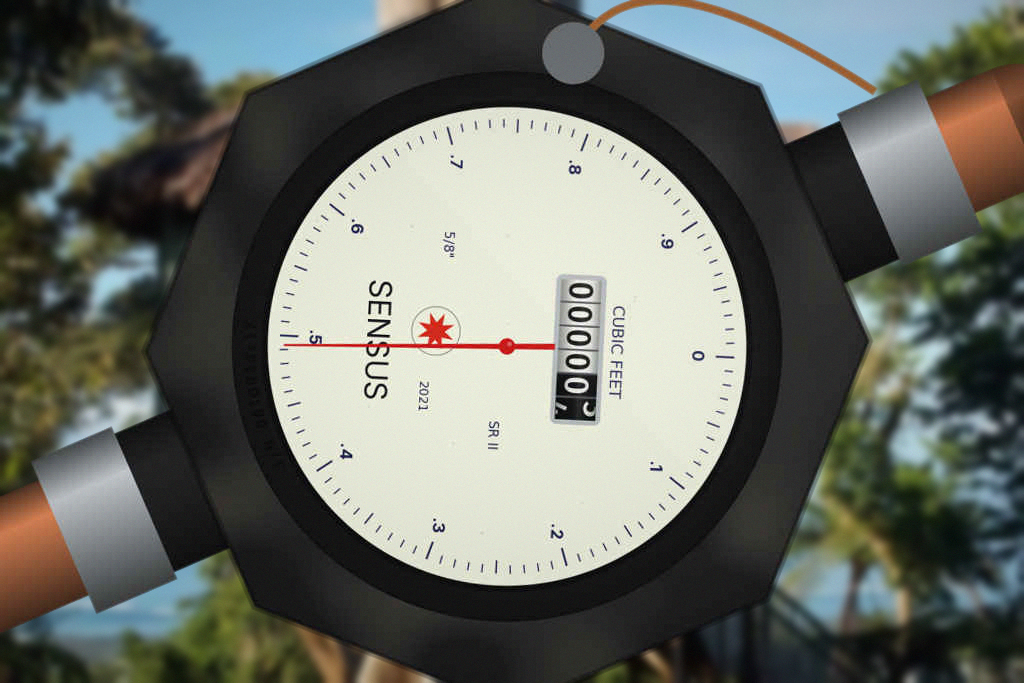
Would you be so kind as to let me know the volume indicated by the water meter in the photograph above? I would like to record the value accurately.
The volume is 3.49 ft³
